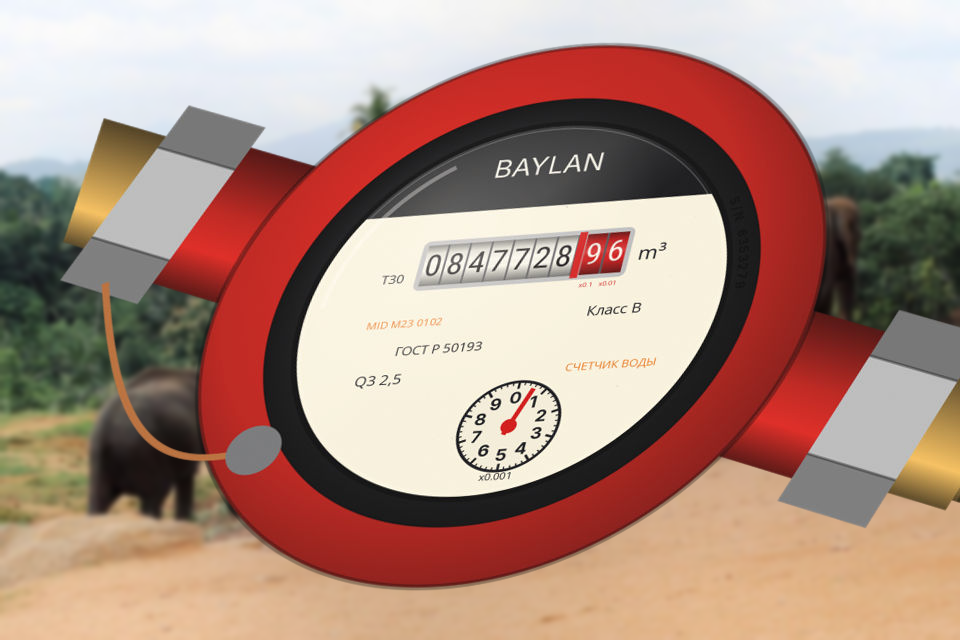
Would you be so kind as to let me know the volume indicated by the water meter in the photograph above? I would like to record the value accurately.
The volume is 847728.960 m³
